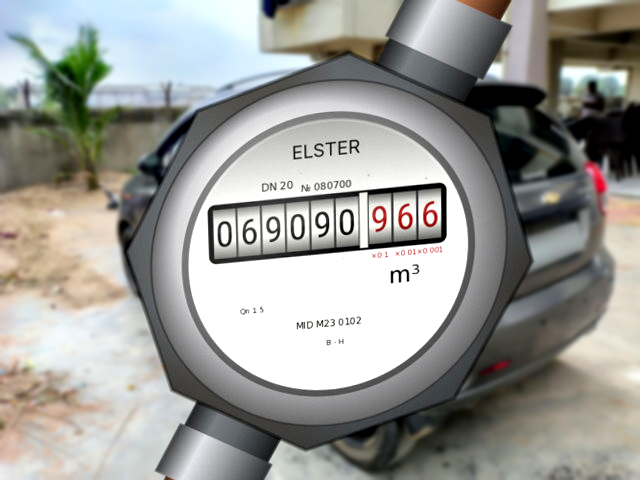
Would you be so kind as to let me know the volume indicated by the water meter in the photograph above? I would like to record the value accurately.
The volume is 69090.966 m³
